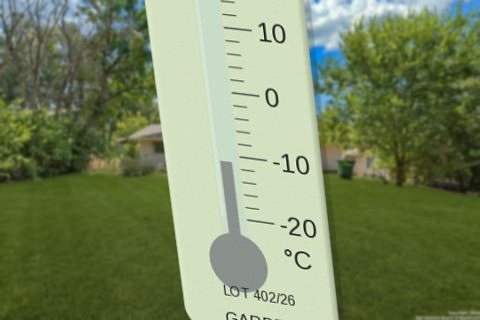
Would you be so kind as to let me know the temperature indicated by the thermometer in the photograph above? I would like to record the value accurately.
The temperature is -11 °C
